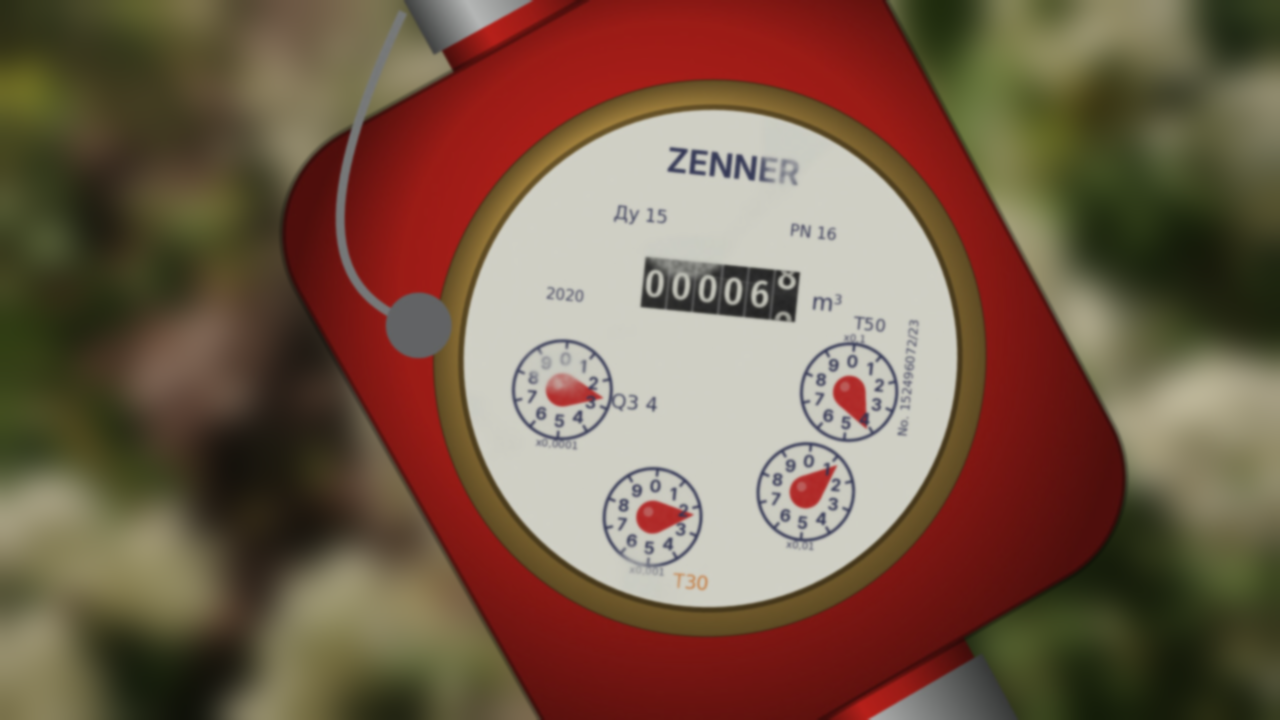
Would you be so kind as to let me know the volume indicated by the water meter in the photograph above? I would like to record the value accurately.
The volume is 68.4122 m³
